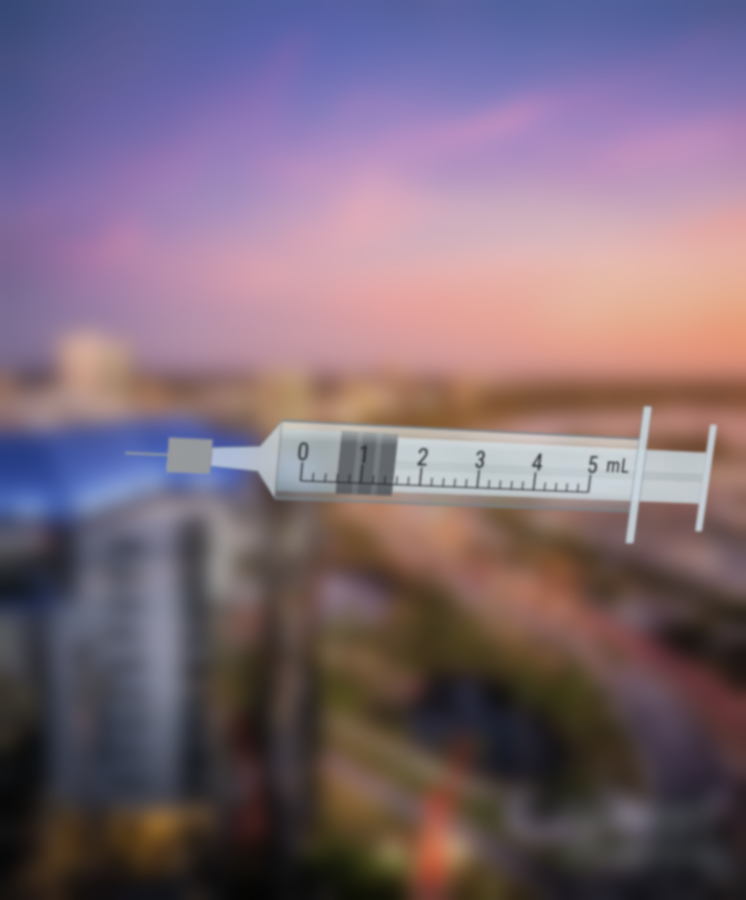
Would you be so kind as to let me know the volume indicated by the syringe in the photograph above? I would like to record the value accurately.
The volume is 0.6 mL
